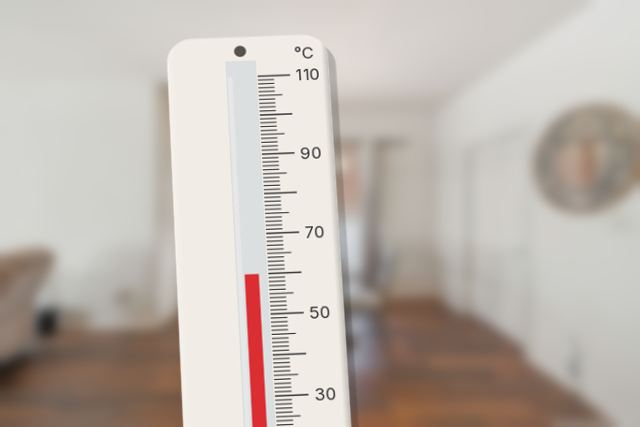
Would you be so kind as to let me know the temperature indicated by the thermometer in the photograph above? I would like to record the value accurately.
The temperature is 60 °C
